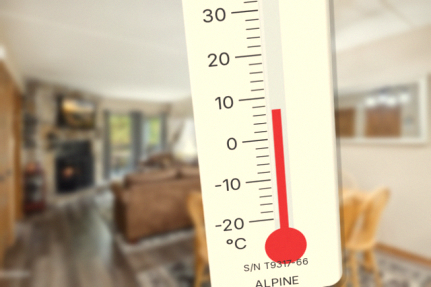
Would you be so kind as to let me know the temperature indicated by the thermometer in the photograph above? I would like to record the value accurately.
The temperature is 7 °C
